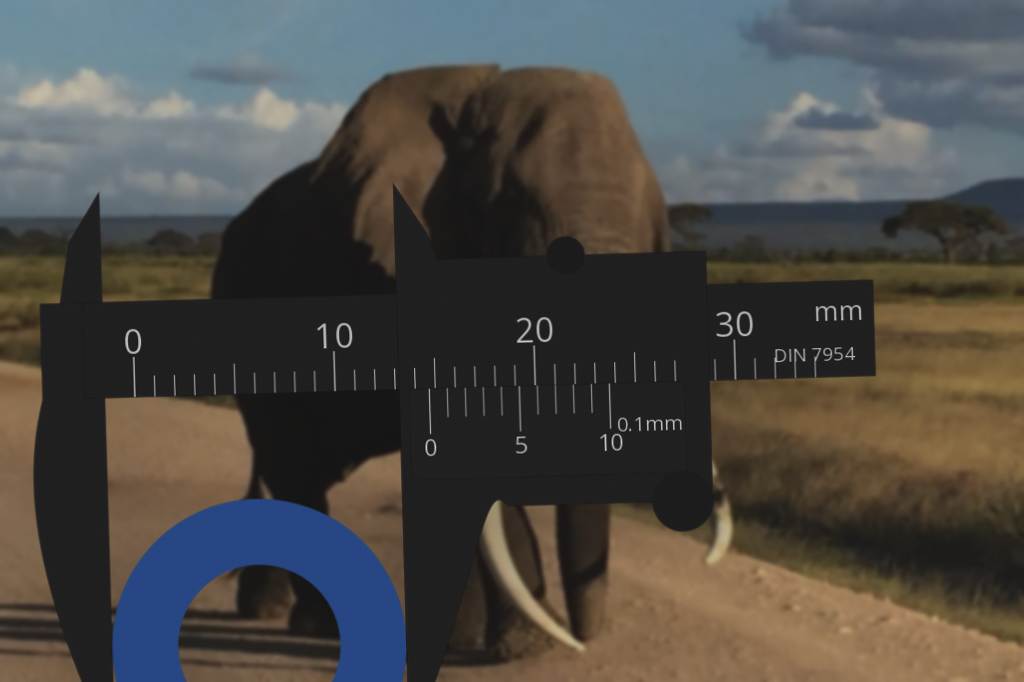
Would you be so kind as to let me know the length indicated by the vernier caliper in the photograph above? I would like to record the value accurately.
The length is 14.7 mm
